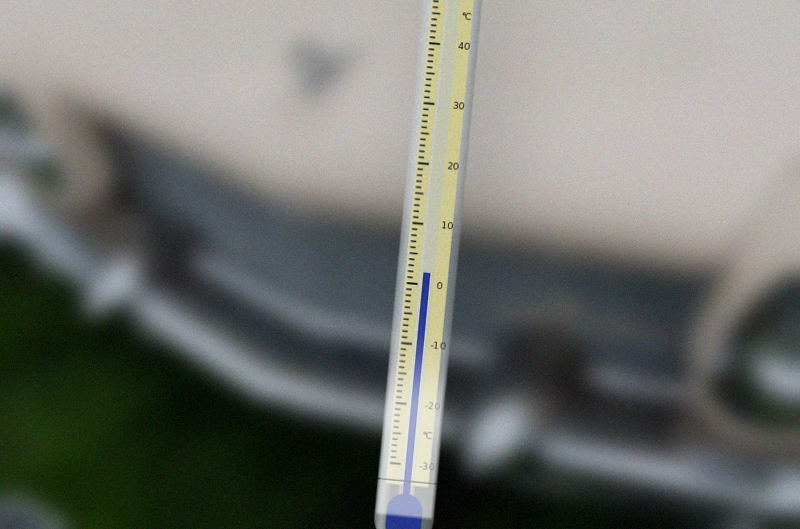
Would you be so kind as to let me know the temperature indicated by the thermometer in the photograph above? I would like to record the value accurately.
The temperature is 2 °C
